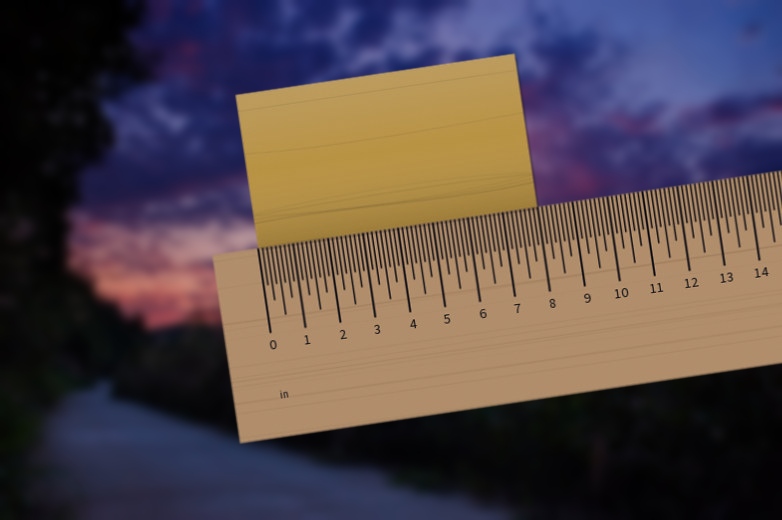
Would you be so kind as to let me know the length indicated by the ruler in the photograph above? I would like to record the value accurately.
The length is 8 in
